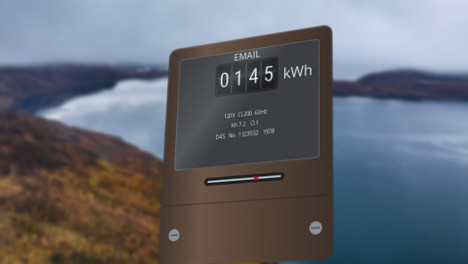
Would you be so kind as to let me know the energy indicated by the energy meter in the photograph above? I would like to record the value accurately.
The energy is 145 kWh
